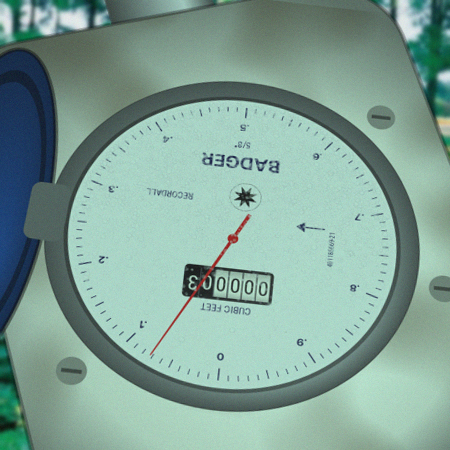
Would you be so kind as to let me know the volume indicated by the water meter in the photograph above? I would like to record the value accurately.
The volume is 3.07 ft³
